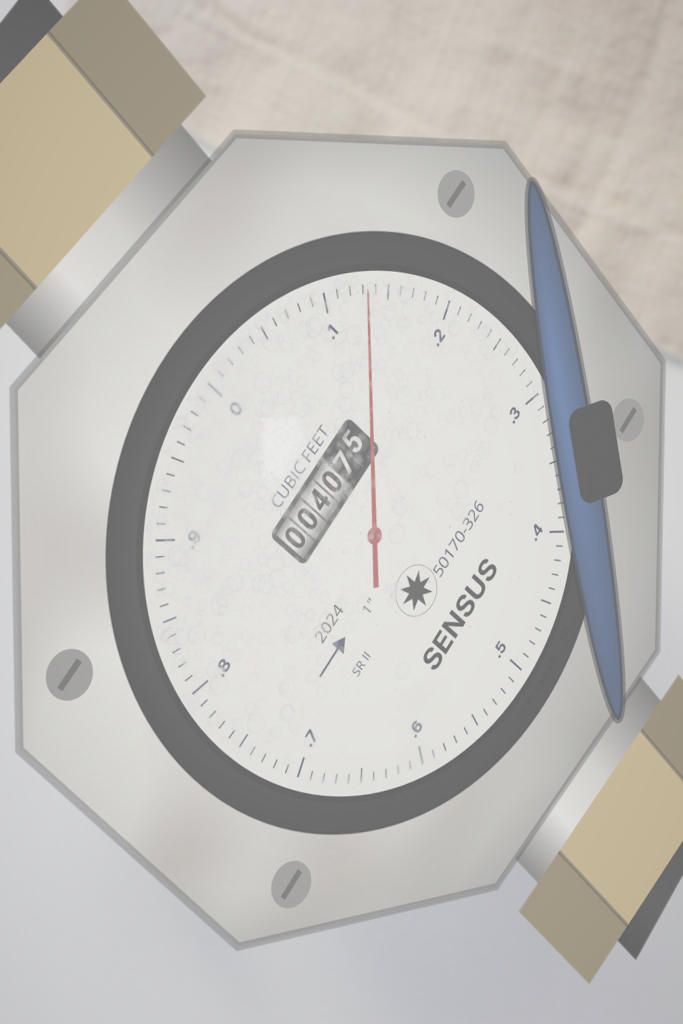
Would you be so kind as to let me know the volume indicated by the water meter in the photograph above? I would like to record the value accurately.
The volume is 4075.13 ft³
